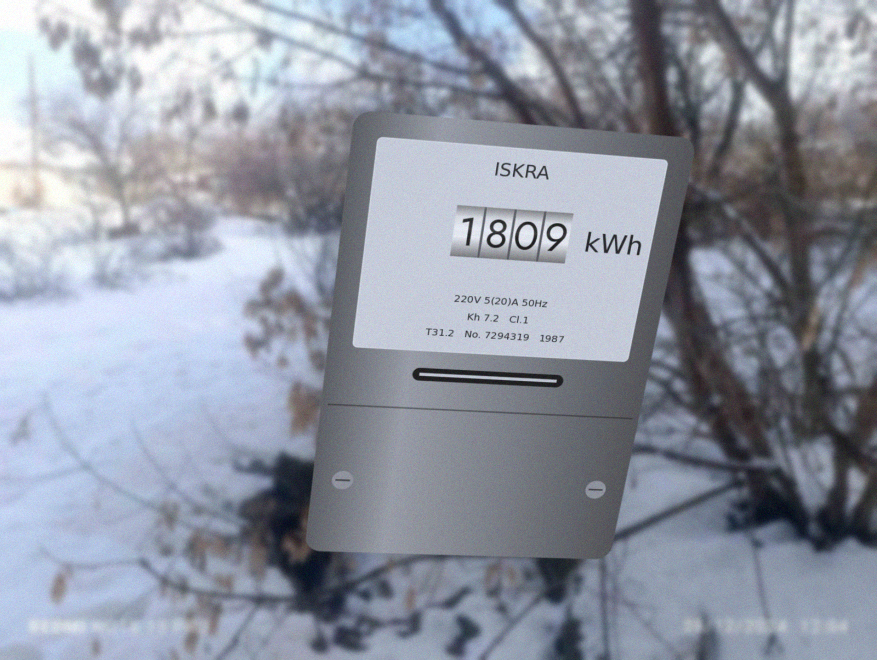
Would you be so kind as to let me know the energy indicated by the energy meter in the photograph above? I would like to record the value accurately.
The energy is 1809 kWh
